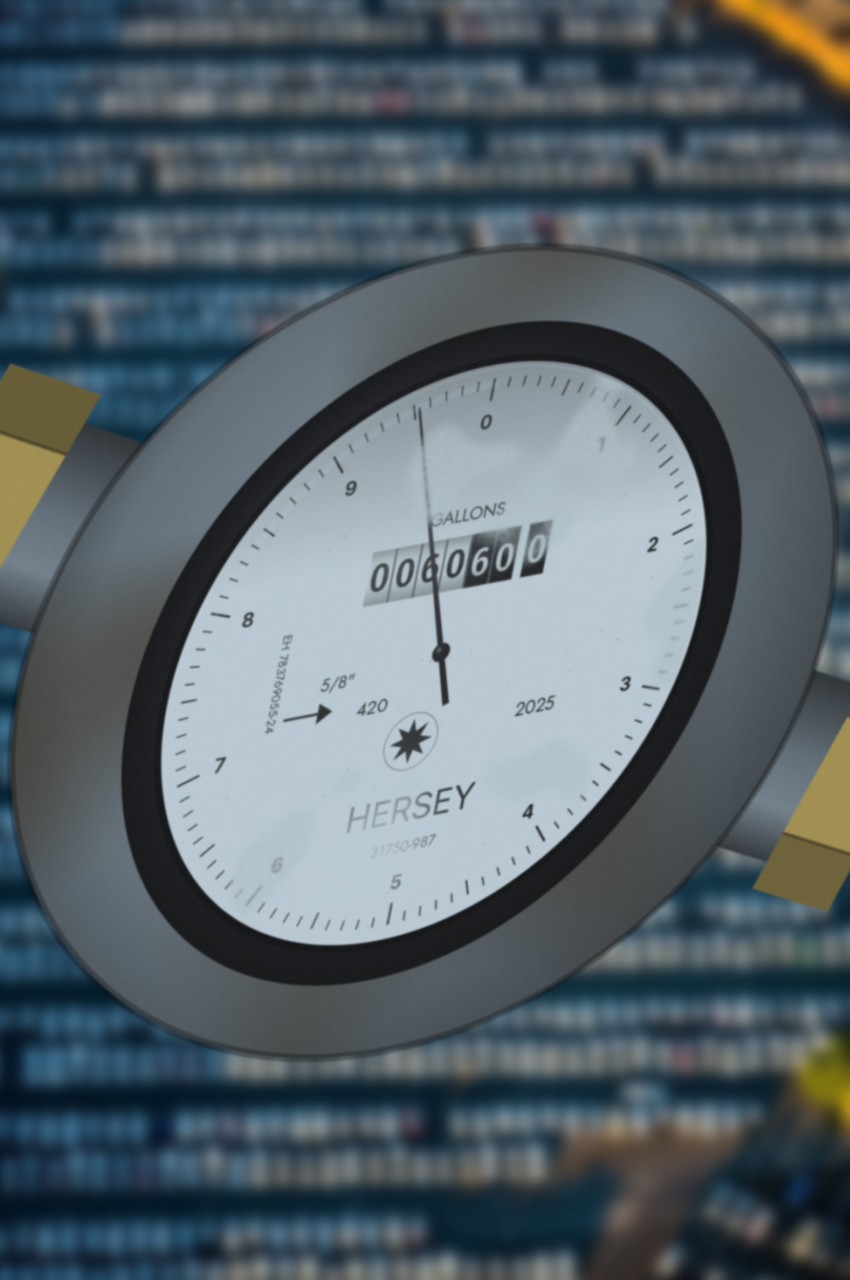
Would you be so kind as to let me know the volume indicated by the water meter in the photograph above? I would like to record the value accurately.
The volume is 60599.5 gal
